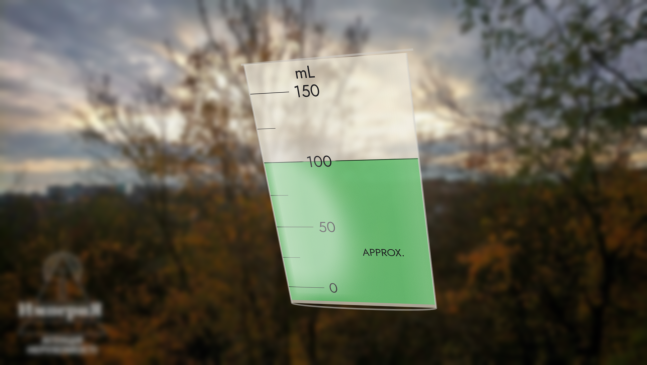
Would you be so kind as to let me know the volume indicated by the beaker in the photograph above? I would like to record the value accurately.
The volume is 100 mL
